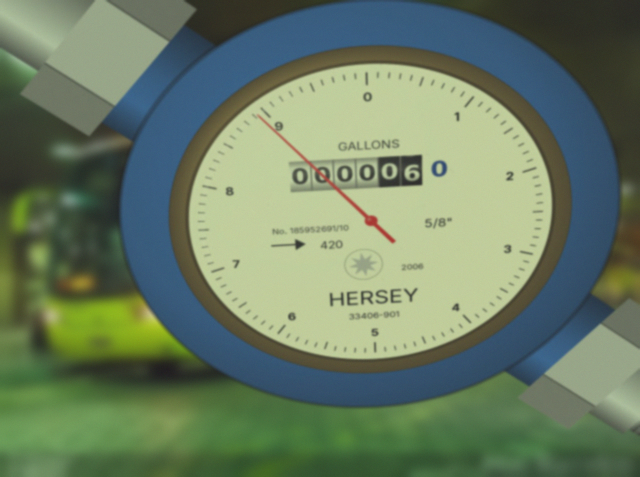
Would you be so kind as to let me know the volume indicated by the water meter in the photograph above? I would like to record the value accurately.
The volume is 58.9 gal
